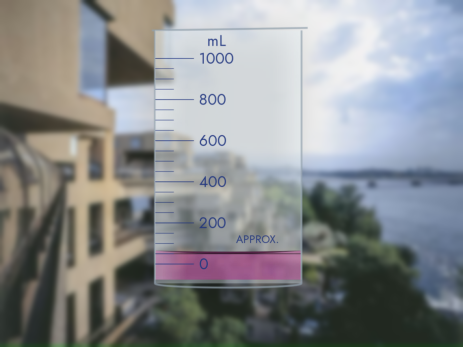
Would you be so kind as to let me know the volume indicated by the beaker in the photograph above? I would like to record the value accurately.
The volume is 50 mL
